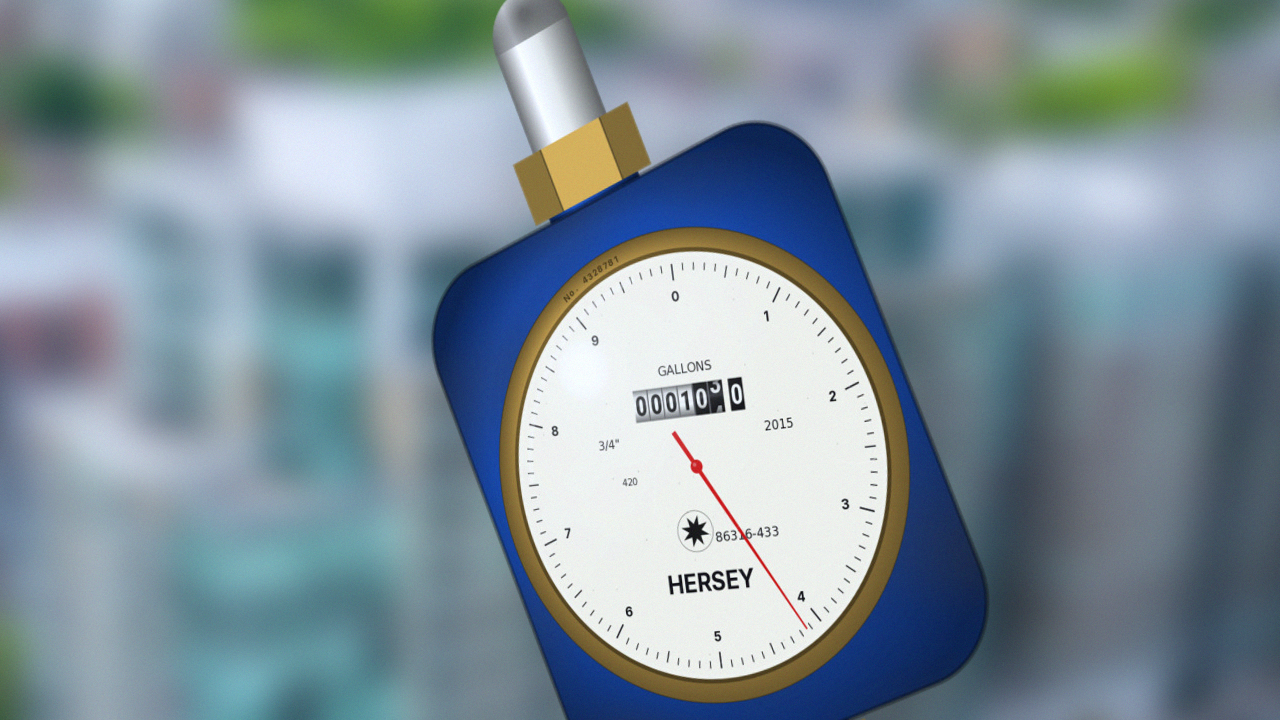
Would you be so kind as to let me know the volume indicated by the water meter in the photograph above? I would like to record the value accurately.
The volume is 1034.1 gal
